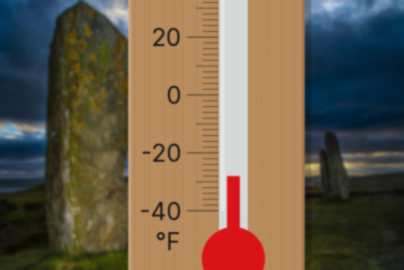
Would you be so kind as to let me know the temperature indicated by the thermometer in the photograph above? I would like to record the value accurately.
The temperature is -28 °F
